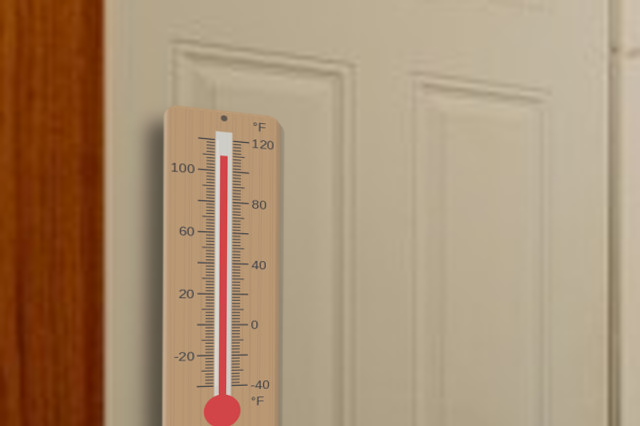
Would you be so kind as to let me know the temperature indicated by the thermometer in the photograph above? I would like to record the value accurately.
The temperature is 110 °F
